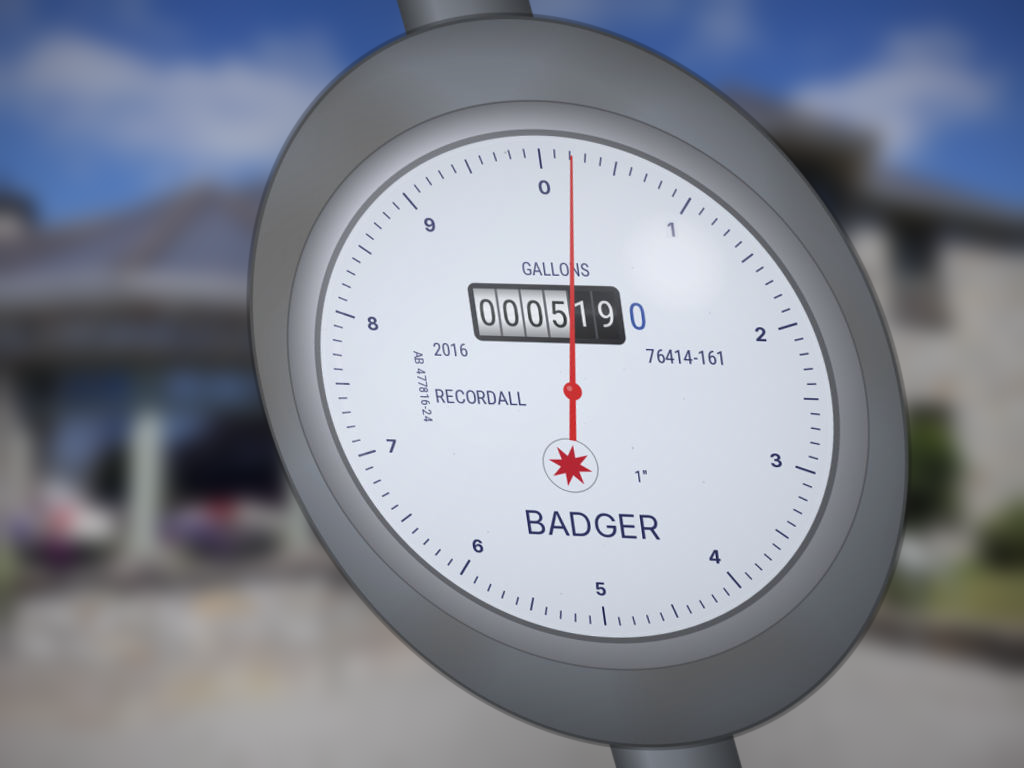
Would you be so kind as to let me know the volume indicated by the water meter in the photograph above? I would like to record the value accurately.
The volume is 5190.2 gal
